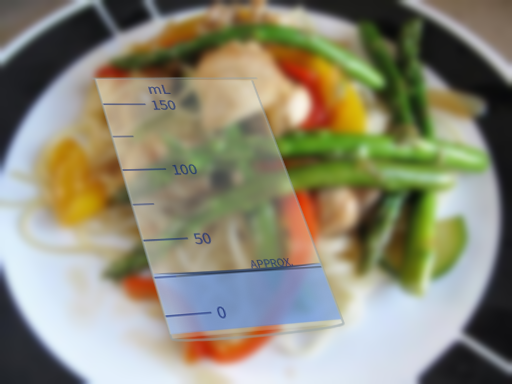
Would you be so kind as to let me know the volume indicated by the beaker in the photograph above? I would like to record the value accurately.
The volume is 25 mL
